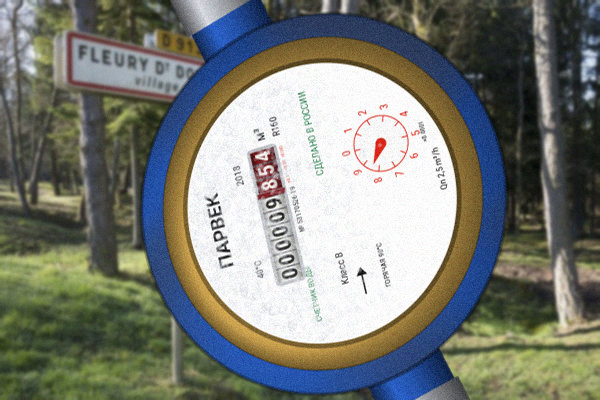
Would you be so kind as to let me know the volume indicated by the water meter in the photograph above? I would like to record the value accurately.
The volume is 9.8548 m³
